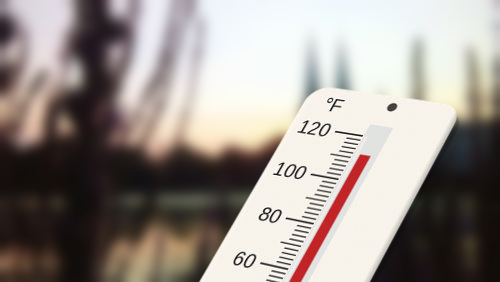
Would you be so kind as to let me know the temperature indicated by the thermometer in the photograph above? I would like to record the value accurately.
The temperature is 112 °F
